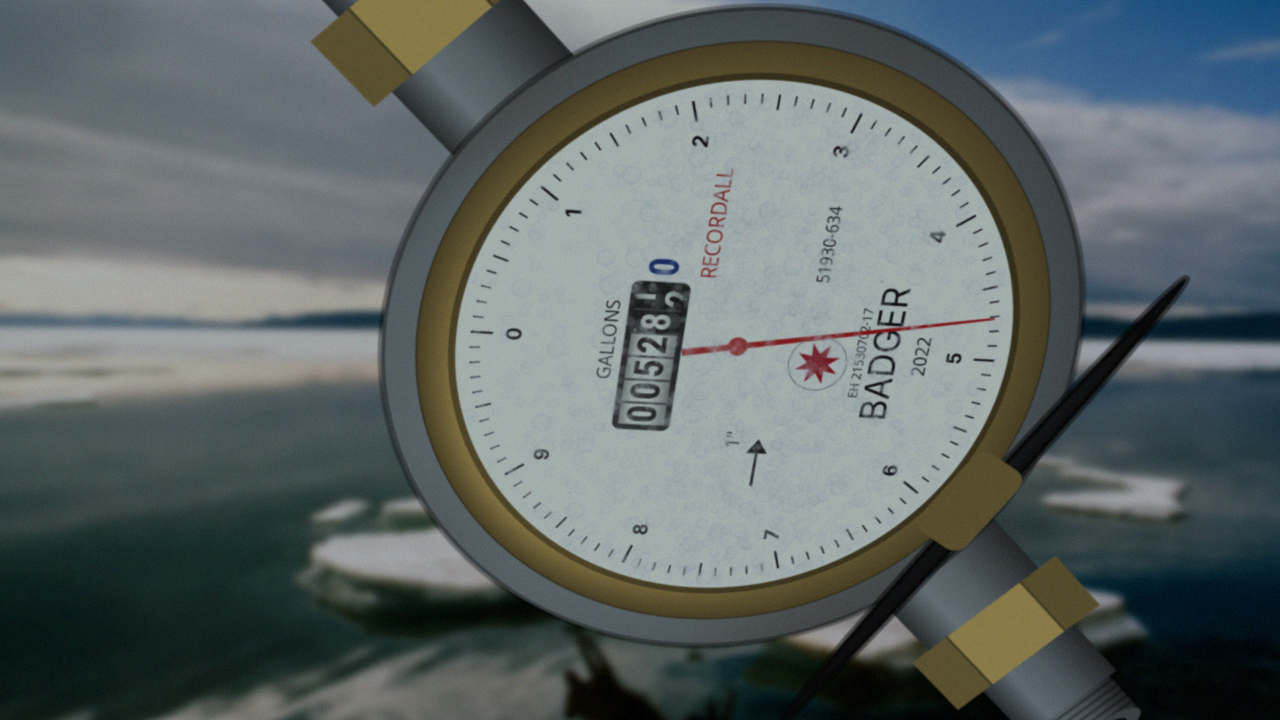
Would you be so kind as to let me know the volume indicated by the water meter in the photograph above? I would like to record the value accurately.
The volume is 52814.7 gal
